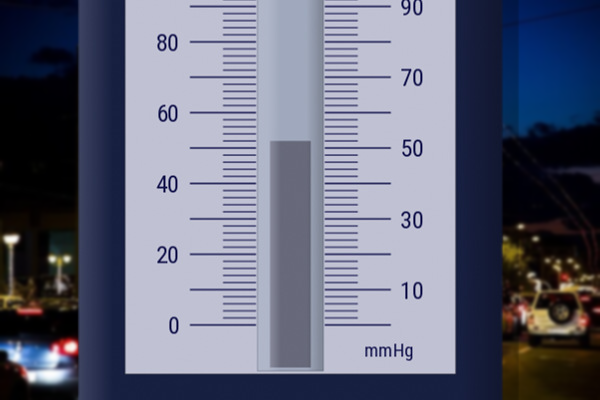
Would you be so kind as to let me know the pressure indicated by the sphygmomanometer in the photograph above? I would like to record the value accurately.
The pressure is 52 mmHg
